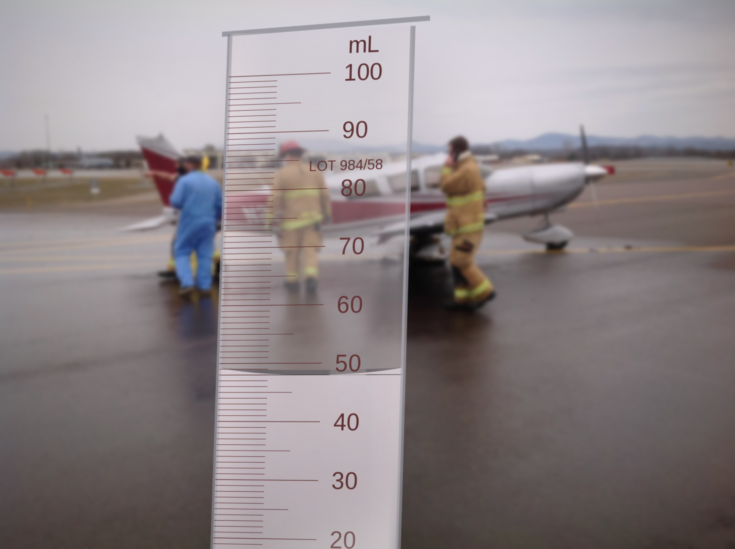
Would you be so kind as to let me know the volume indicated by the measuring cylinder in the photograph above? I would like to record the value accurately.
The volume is 48 mL
